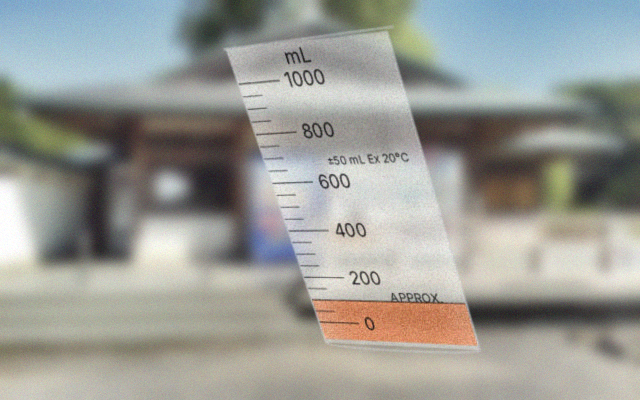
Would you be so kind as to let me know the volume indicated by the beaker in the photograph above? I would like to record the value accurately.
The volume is 100 mL
